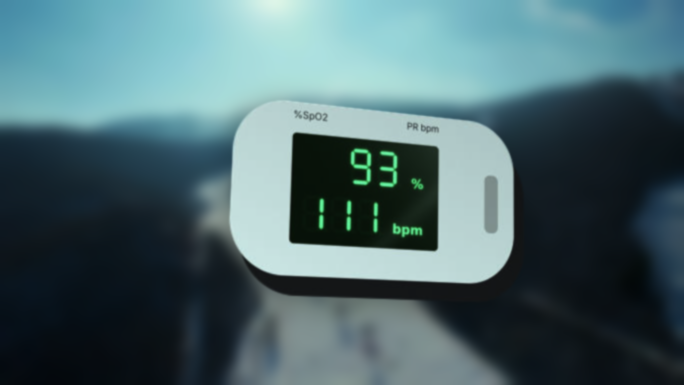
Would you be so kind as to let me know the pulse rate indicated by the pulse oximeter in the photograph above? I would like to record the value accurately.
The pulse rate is 111 bpm
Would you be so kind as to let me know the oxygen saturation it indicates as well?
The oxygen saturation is 93 %
